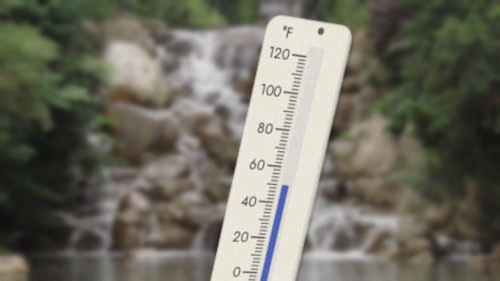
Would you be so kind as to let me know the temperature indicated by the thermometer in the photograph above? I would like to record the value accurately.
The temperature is 50 °F
